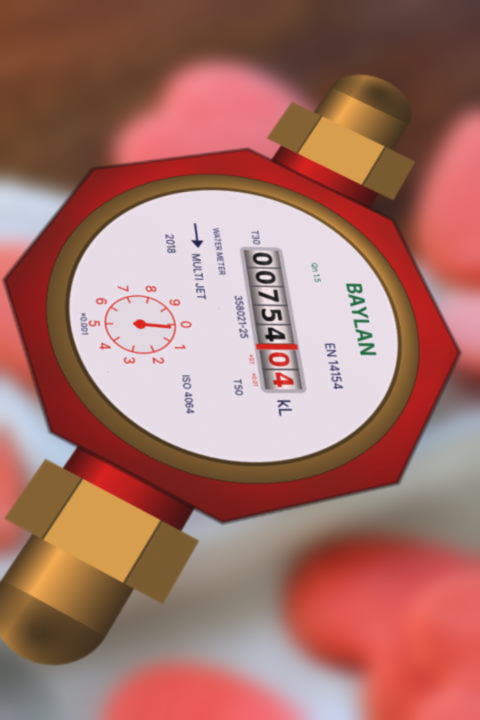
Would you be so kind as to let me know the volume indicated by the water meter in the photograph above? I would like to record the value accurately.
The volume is 754.040 kL
